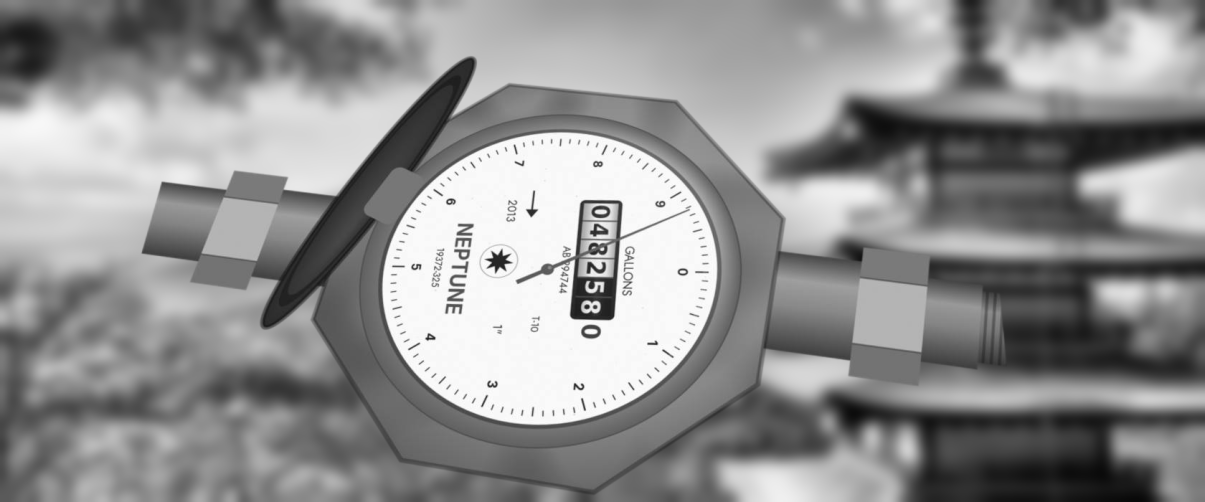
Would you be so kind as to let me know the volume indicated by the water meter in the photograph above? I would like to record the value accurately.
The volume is 482579.2 gal
